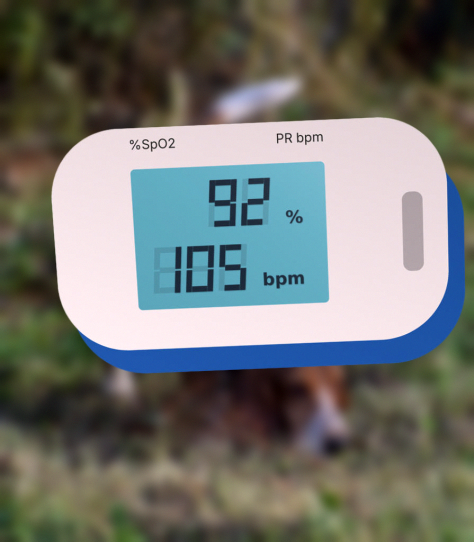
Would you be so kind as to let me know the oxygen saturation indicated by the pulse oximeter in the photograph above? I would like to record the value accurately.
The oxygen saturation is 92 %
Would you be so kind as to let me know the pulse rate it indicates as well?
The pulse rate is 105 bpm
